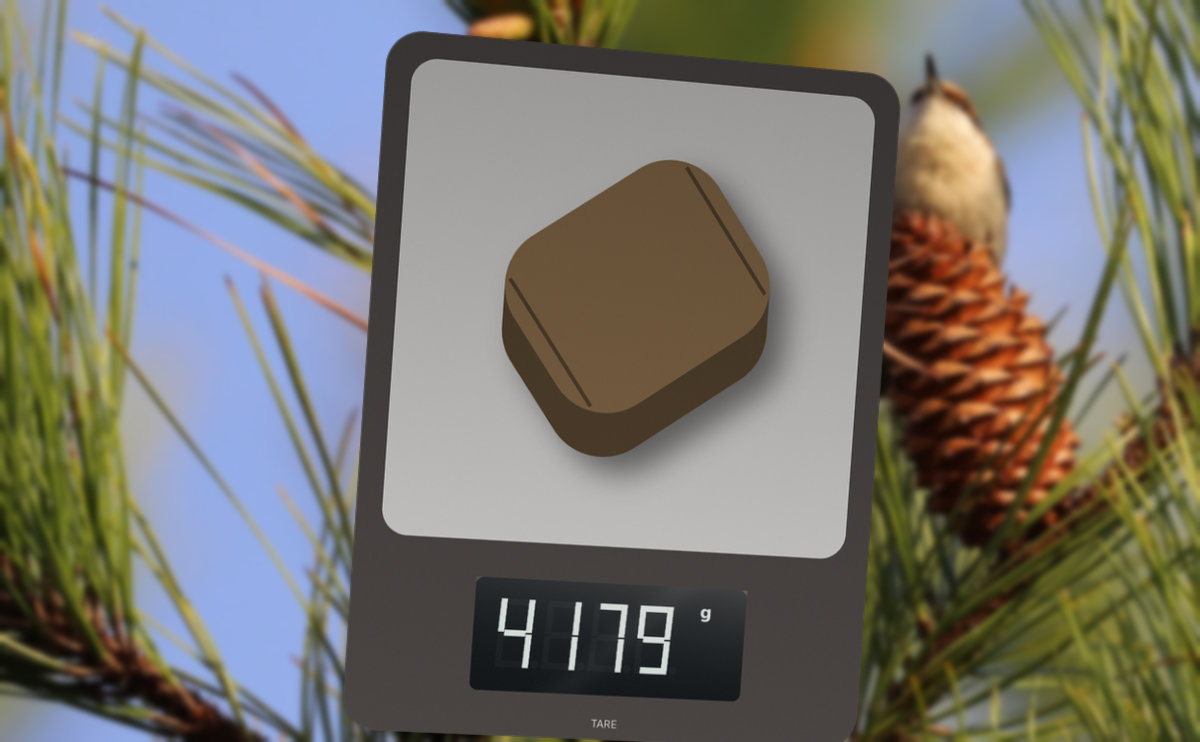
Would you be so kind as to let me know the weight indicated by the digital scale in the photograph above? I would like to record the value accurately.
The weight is 4179 g
